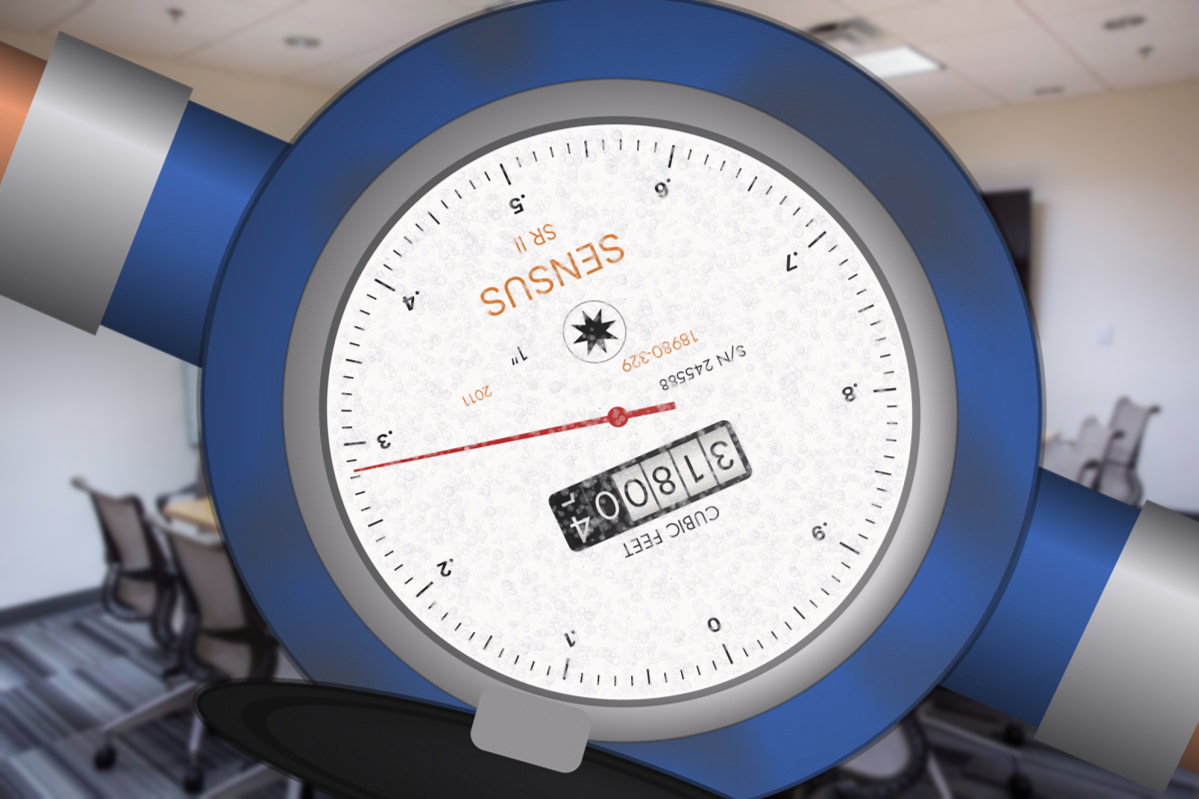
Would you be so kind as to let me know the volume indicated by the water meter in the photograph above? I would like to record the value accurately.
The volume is 318004.28 ft³
